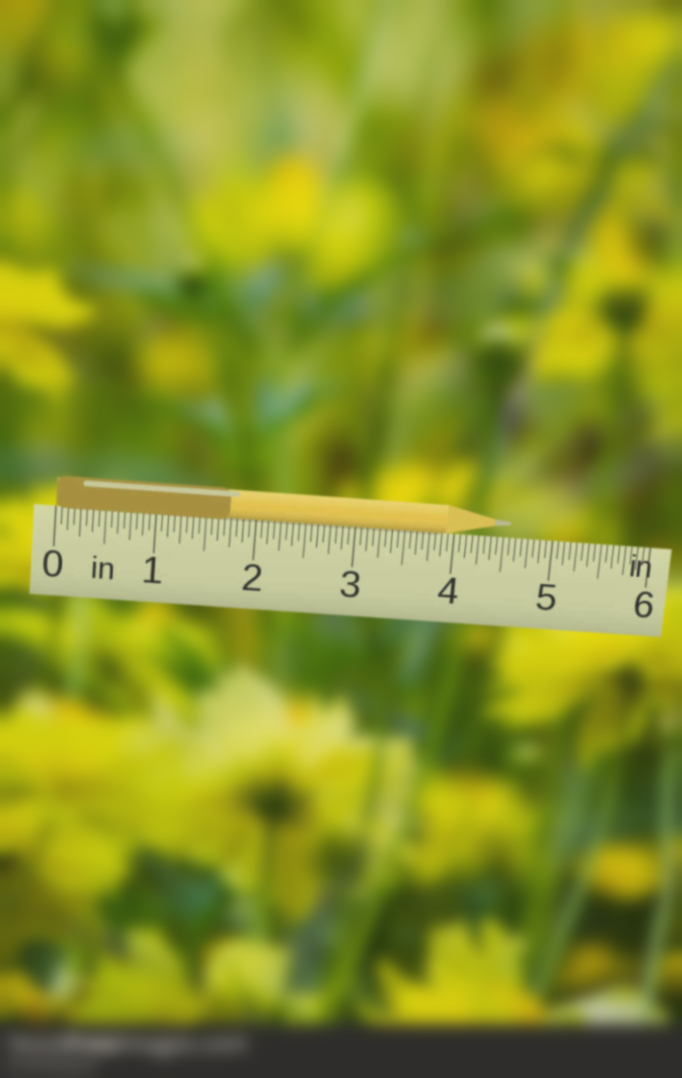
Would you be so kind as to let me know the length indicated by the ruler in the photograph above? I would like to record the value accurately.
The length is 4.5625 in
